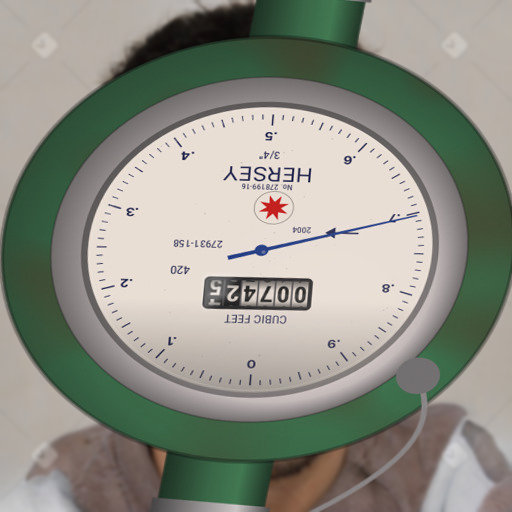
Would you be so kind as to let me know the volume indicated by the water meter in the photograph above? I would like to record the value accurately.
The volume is 7424.70 ft³
